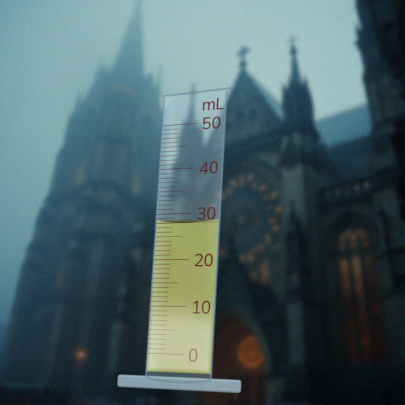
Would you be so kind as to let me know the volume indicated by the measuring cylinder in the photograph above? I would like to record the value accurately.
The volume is 28 mL
